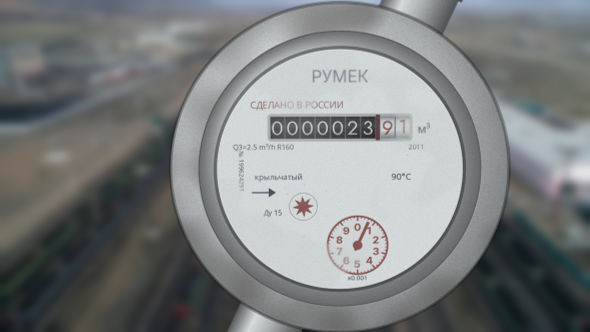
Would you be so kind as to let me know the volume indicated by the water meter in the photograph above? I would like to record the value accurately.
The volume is 23.910 m³
